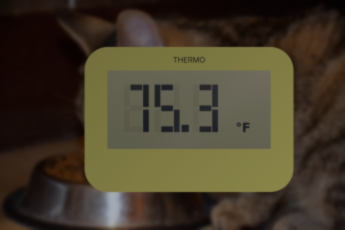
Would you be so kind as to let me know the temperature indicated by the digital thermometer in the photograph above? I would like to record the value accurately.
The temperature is 75.3 °F
